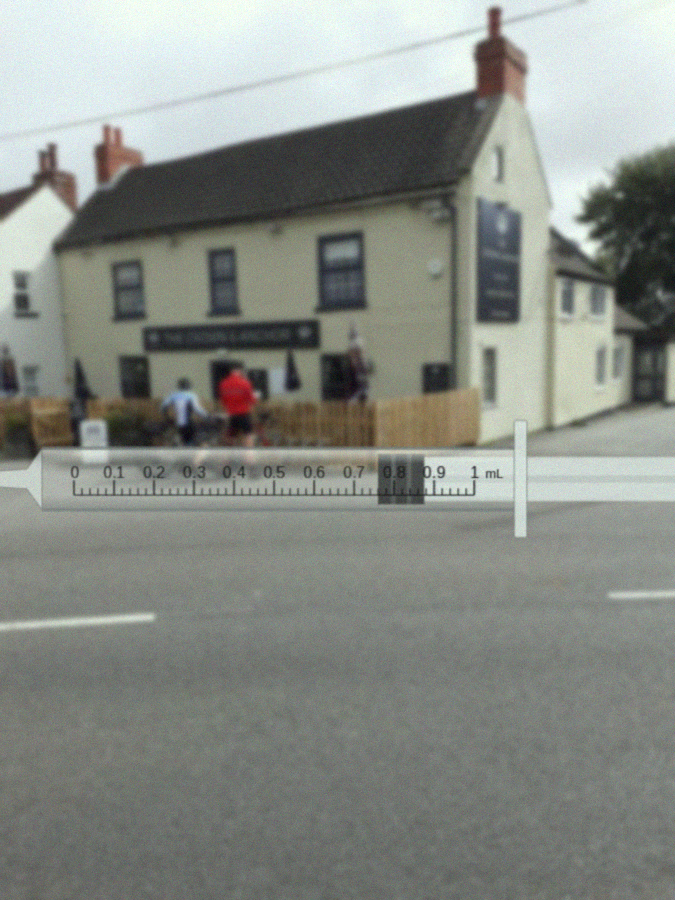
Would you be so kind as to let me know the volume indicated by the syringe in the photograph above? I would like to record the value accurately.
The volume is 0.76 mL
